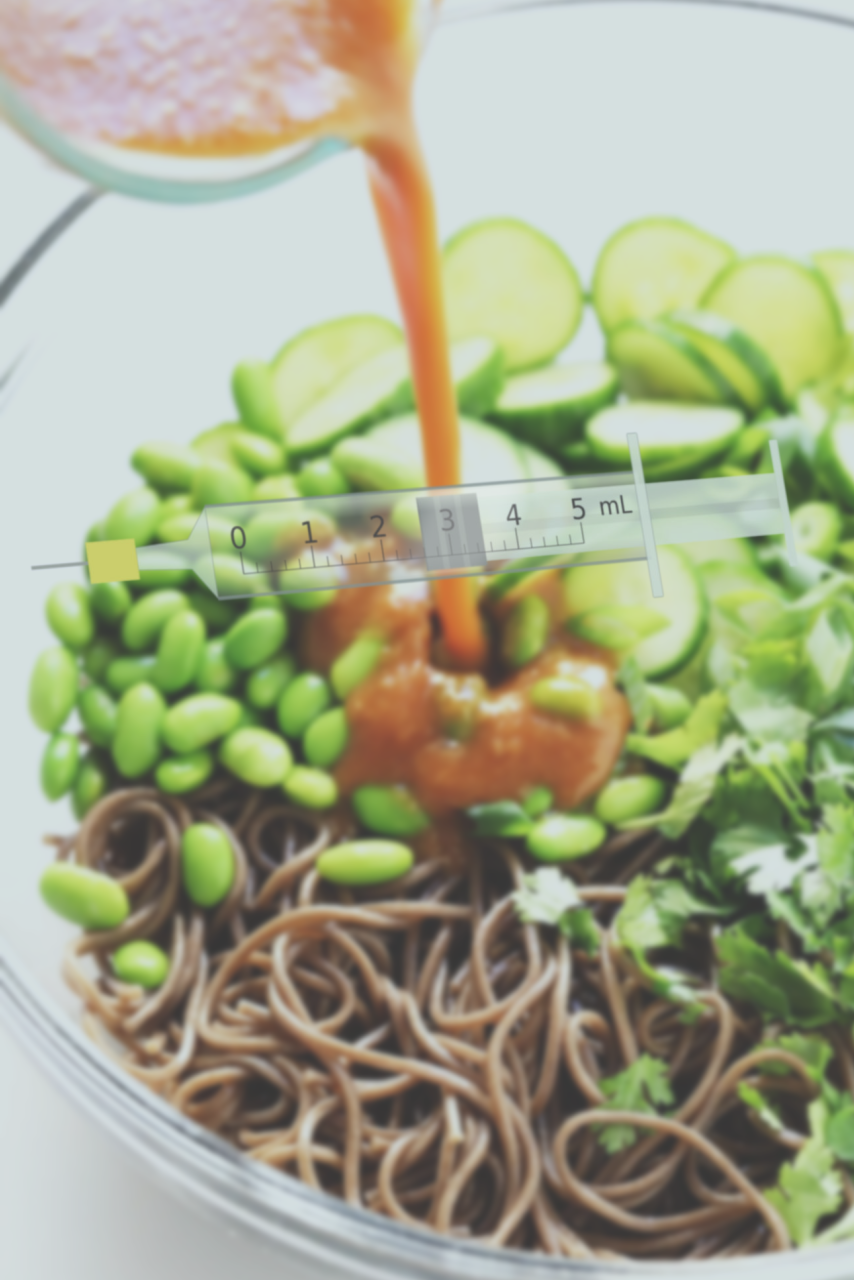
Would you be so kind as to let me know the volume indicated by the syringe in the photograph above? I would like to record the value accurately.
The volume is 2.6 mL
